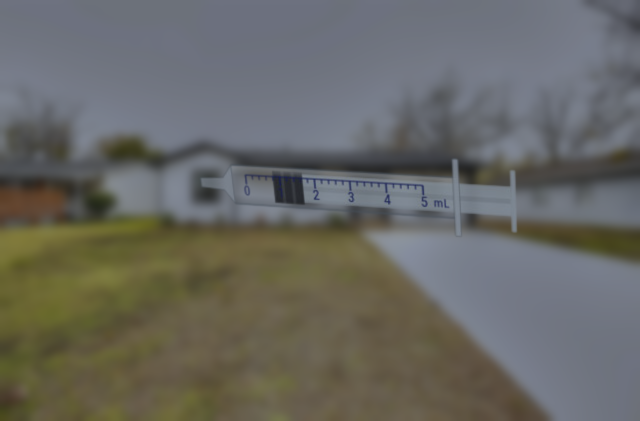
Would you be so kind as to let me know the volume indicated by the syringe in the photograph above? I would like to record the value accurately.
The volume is 0.8 mL
